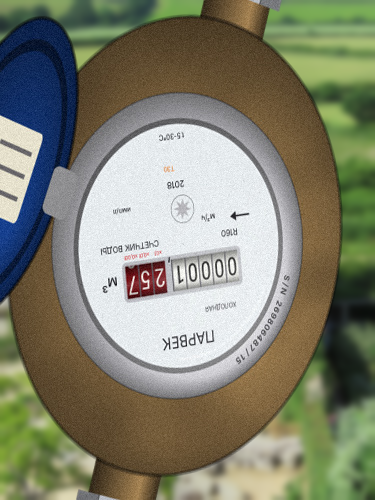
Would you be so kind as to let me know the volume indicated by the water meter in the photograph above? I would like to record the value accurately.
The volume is 1.257 m³
